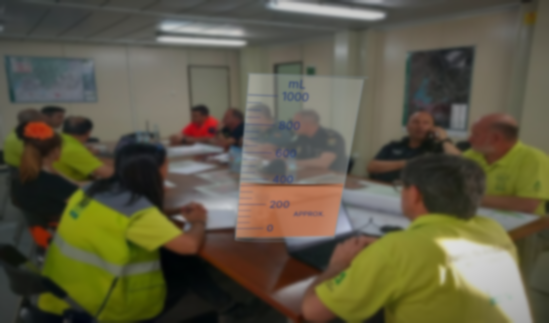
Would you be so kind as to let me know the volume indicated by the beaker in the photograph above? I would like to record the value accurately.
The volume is 350 mL
